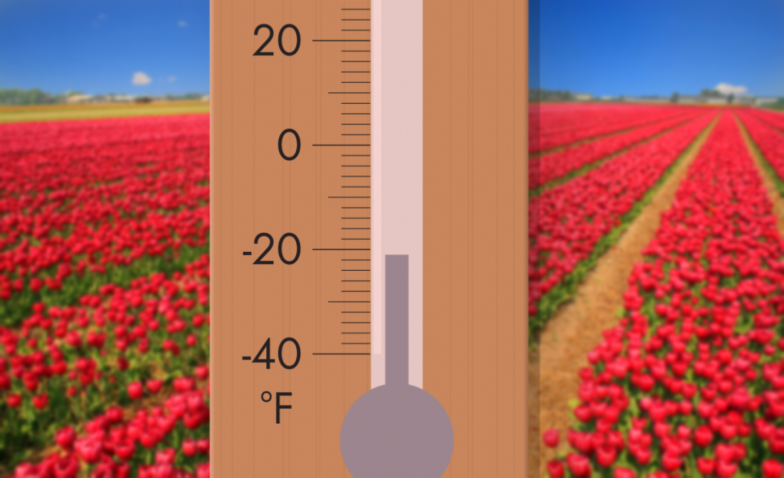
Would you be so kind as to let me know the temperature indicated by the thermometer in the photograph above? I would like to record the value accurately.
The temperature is -21 °F
